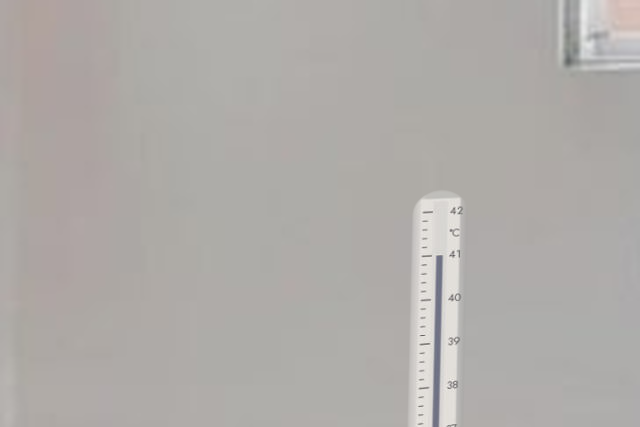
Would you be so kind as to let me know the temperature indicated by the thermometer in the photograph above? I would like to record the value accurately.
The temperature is 41 °C
